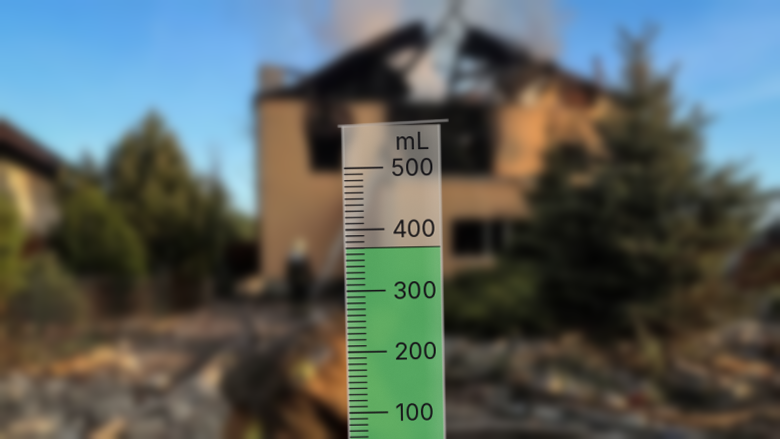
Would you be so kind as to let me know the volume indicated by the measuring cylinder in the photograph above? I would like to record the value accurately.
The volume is 370 mL
